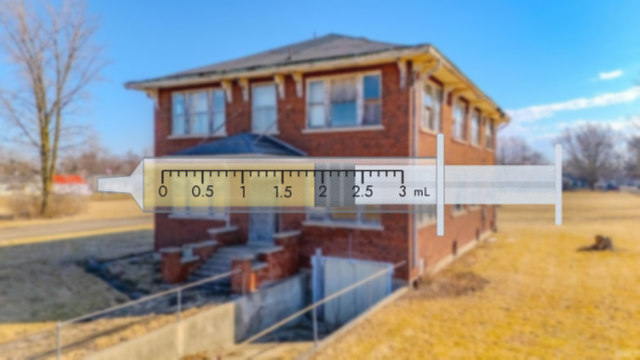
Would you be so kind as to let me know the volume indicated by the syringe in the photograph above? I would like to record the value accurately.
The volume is 1.9 mL
